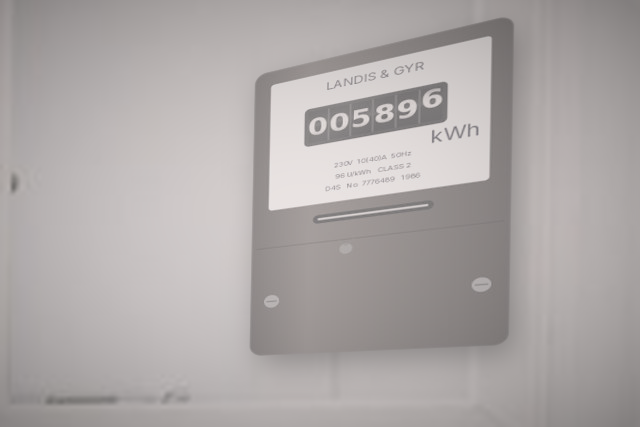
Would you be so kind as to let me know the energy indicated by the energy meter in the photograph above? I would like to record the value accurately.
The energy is 5896 kWh
